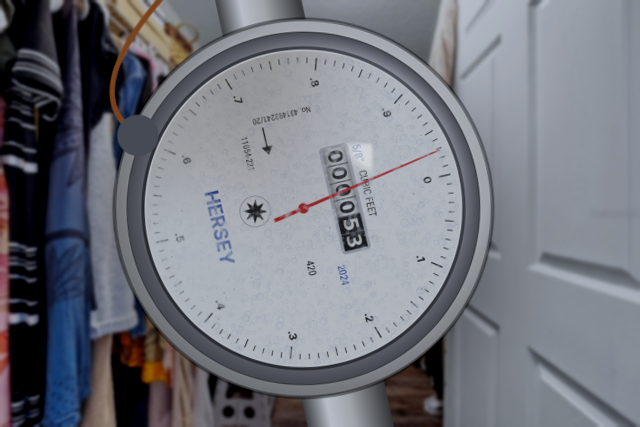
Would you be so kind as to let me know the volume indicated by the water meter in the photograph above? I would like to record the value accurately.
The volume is 52.97 ft³
